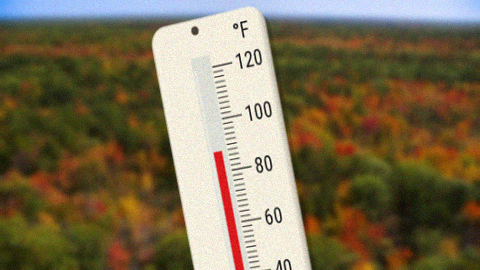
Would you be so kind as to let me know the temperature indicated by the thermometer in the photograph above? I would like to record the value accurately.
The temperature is 88 °F
